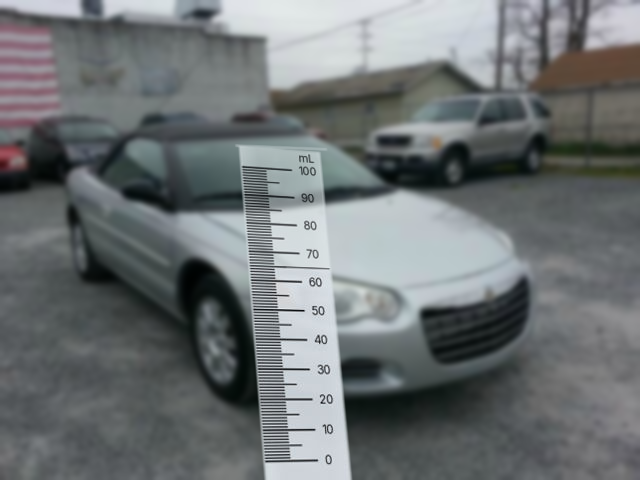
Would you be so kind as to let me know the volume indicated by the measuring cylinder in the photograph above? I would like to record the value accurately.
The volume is 65 mL
